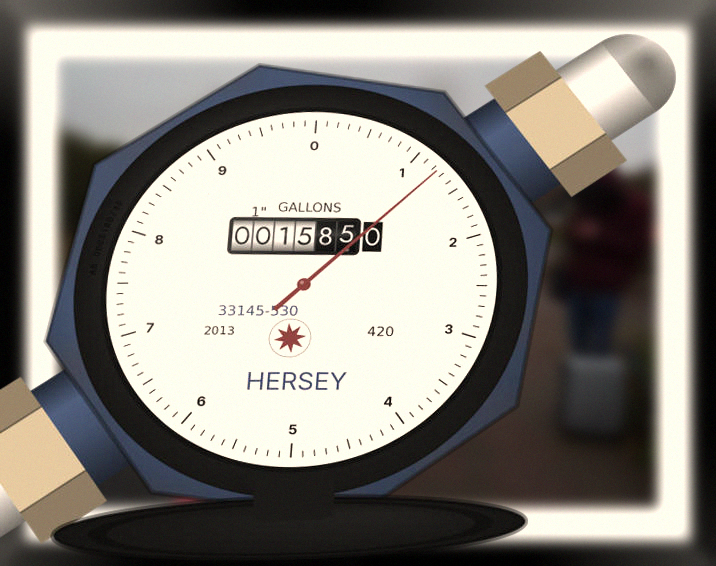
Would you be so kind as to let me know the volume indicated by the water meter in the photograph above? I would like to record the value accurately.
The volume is 15851.2 gal
